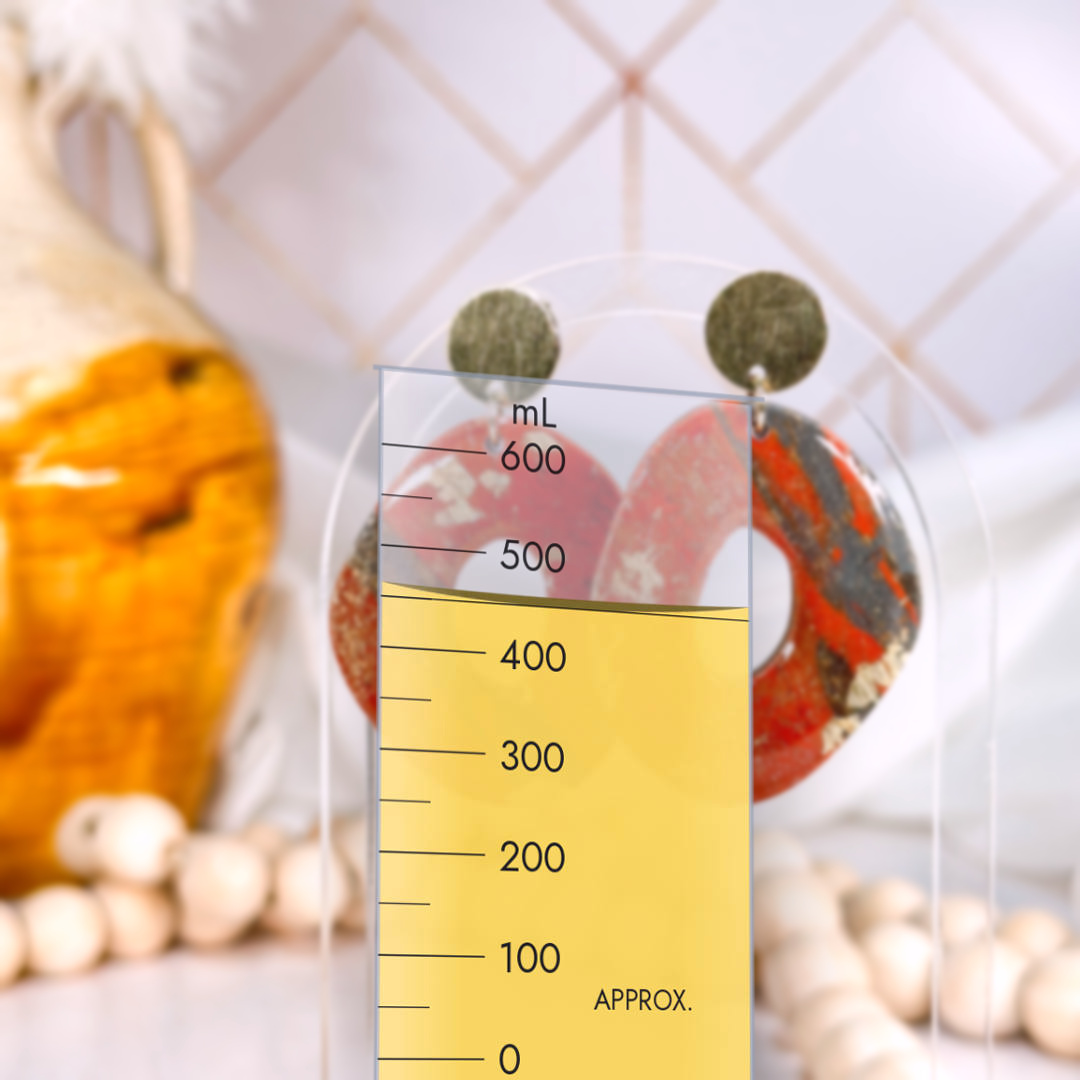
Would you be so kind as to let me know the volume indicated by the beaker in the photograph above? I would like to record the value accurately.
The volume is 450 mL
